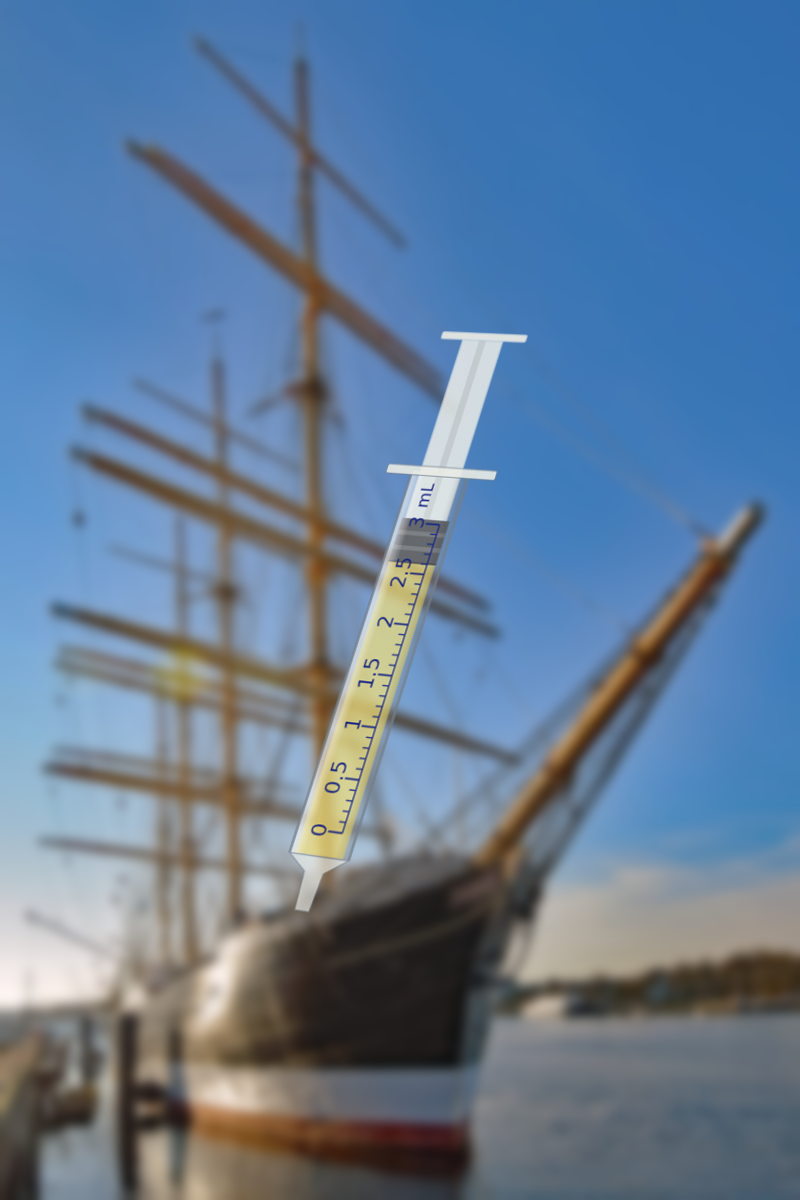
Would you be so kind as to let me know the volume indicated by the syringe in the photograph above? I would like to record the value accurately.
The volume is 2.6 mL
